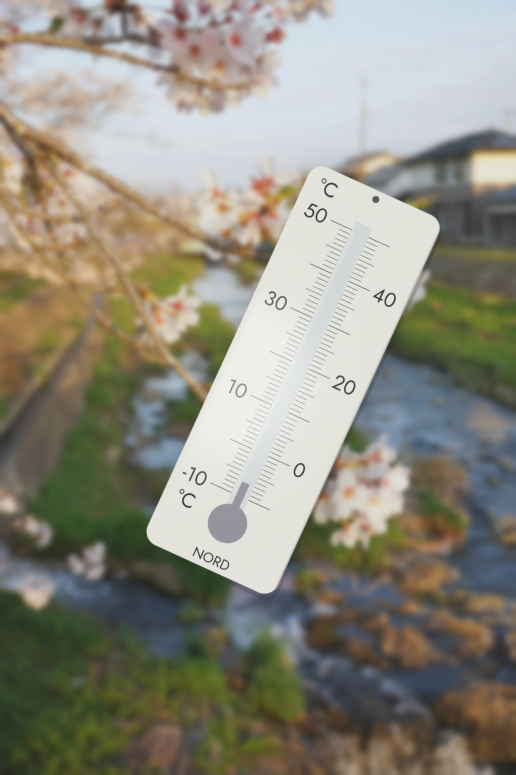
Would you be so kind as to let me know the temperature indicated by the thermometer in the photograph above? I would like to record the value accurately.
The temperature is -7 °C
